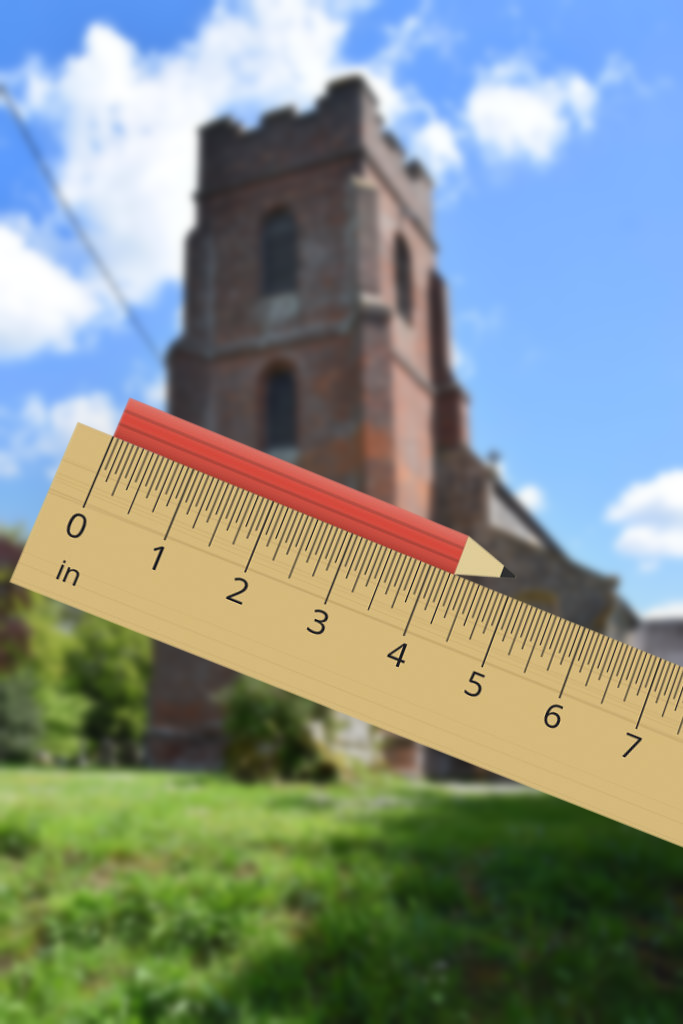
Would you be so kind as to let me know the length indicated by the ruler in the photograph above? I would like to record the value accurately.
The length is 5 in
